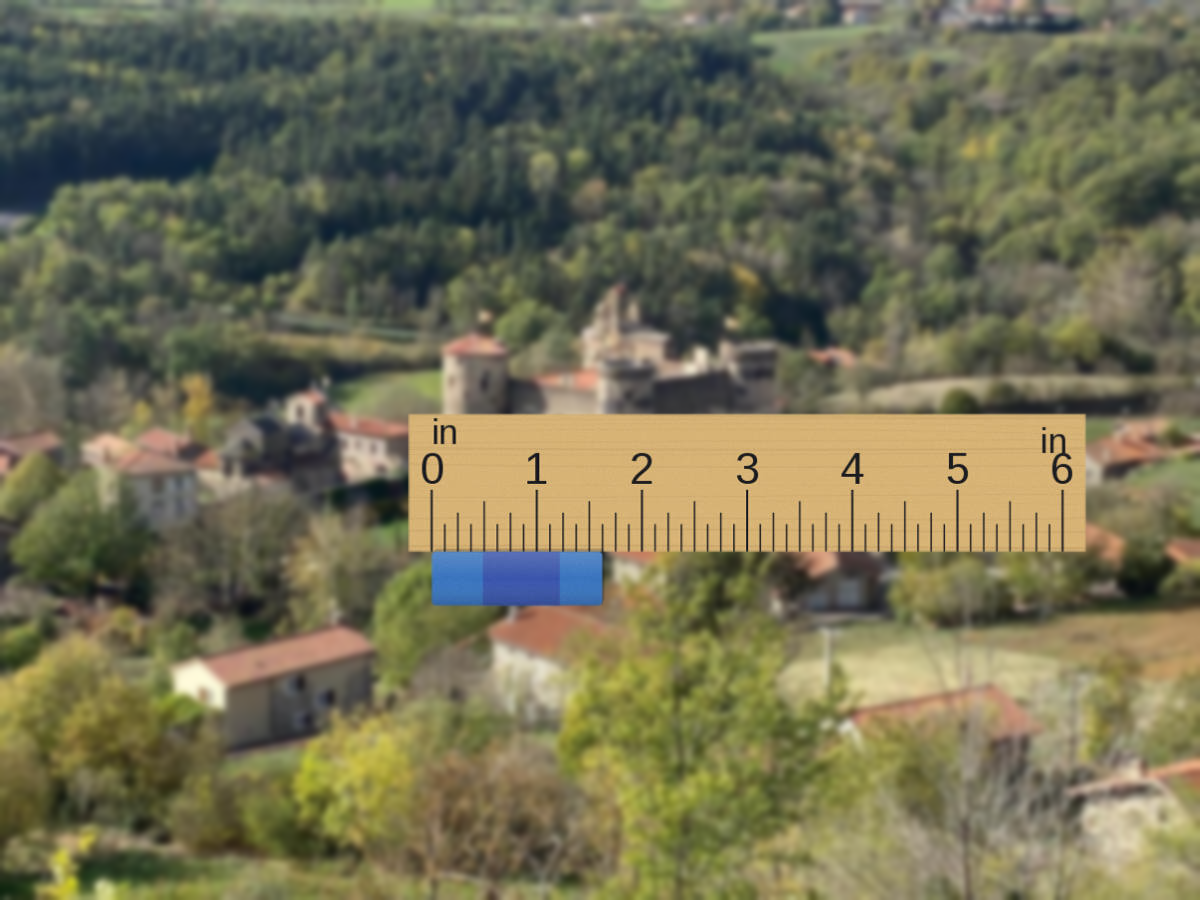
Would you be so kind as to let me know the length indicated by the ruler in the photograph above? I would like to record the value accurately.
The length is 1.625 in
